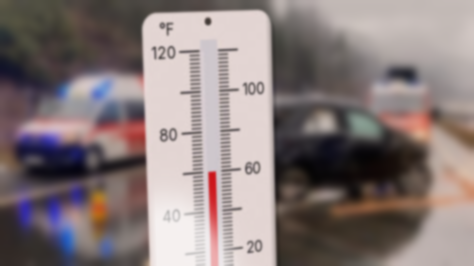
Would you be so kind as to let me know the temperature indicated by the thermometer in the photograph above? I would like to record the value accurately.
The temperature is 60 °F
